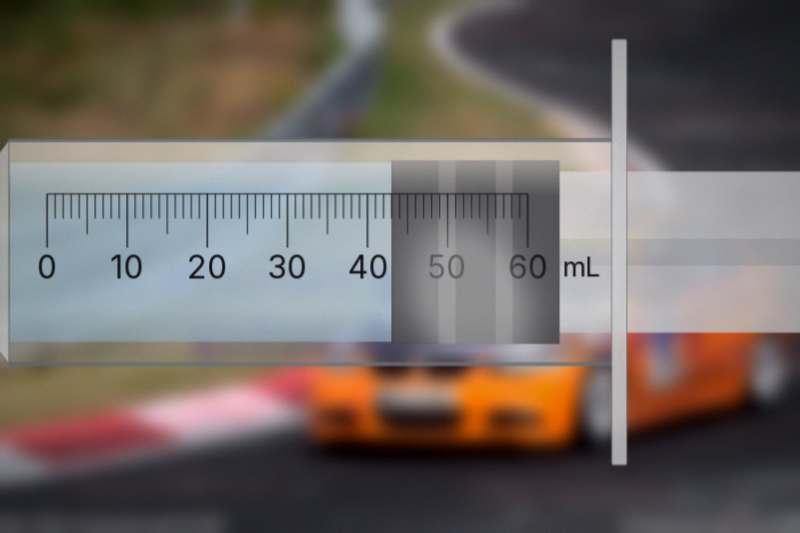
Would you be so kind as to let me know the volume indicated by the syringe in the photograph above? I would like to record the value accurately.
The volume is 43 mL
